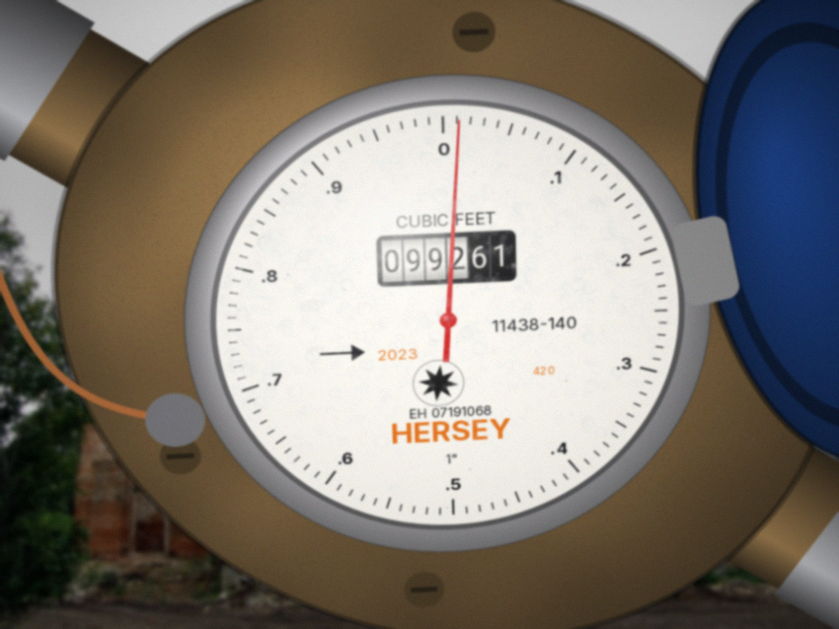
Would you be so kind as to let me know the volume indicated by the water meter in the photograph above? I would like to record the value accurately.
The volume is 99261.01 ft³
